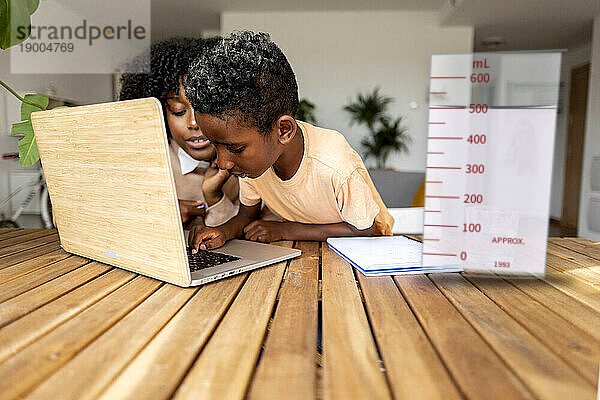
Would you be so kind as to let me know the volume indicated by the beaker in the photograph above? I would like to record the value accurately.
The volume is 500 mL
